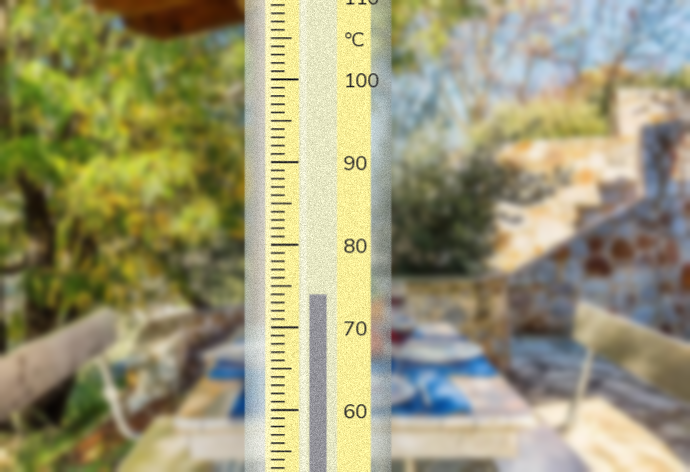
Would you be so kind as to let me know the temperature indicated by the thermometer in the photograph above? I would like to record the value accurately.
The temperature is 74 °C
